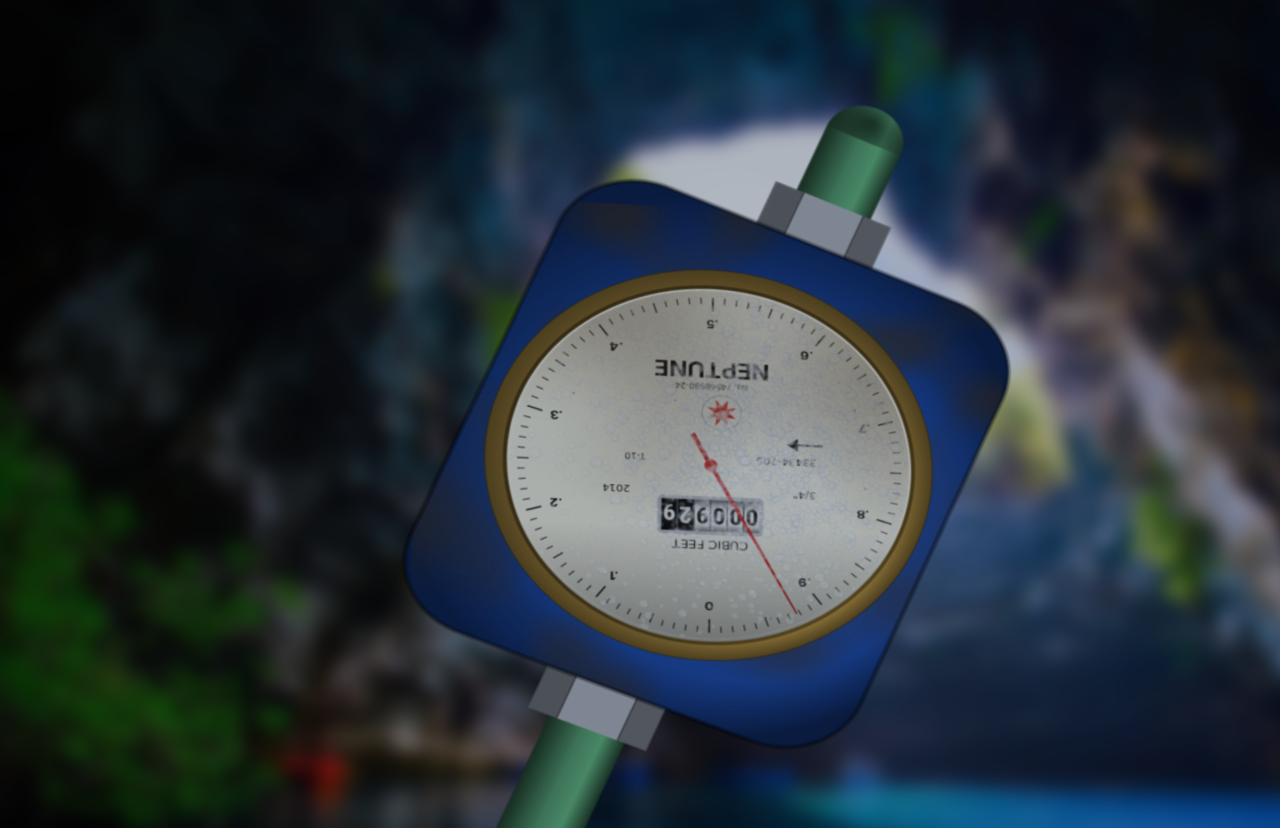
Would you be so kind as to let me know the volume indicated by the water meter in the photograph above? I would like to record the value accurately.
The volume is 928.92 ft³
